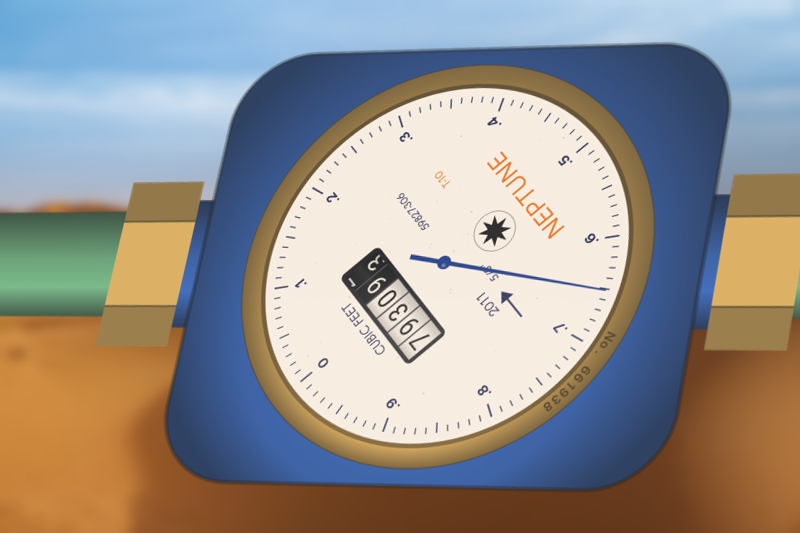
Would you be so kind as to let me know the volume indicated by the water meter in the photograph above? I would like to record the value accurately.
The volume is 793092.65 ft³
